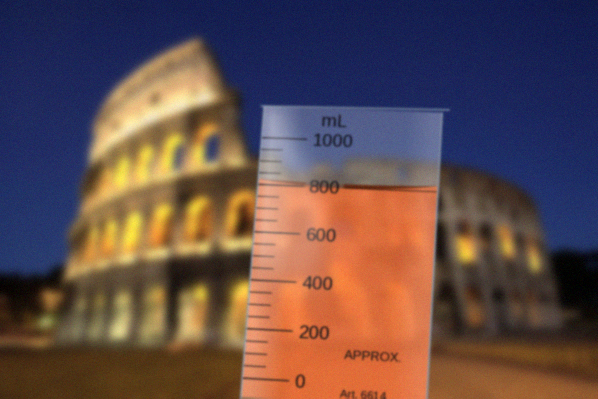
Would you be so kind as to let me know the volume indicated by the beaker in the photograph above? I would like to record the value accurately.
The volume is 800 mL
